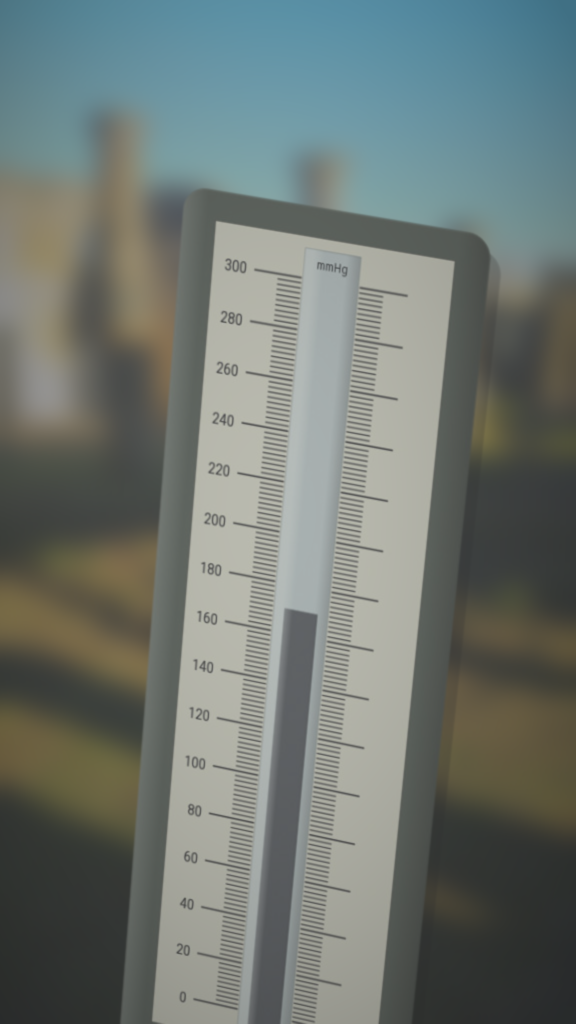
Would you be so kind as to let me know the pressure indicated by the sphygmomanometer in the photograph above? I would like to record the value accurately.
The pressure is 170 mmHg
